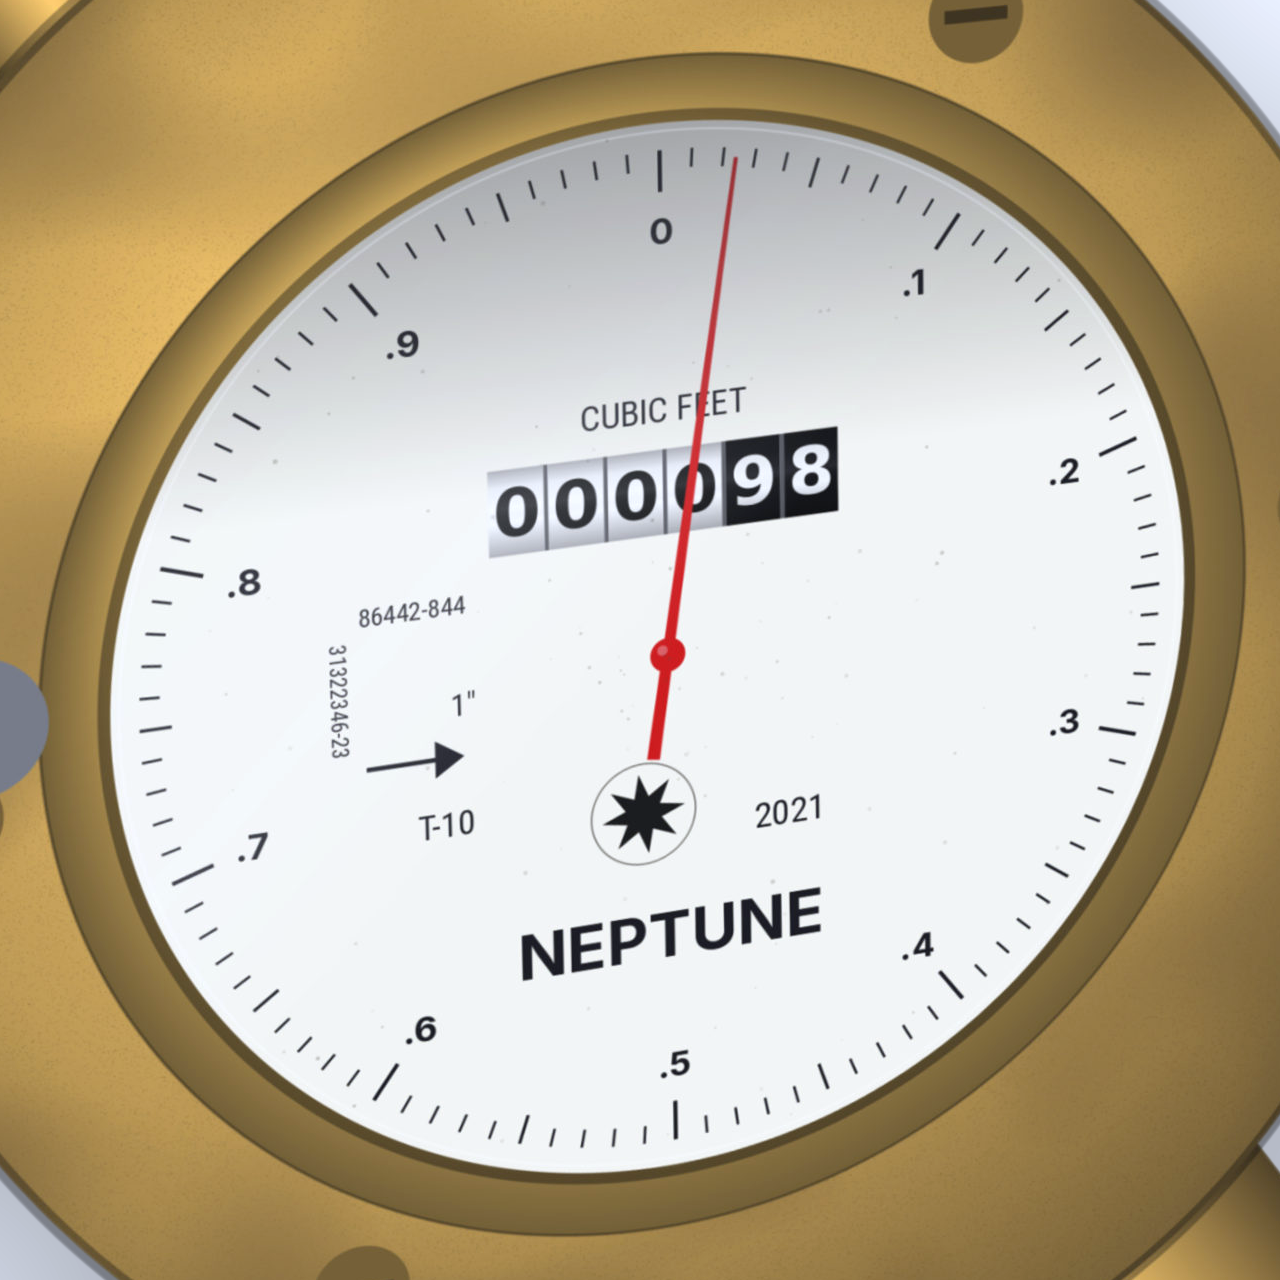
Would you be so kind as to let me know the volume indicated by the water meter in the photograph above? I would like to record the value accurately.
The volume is 98.02 ft³
